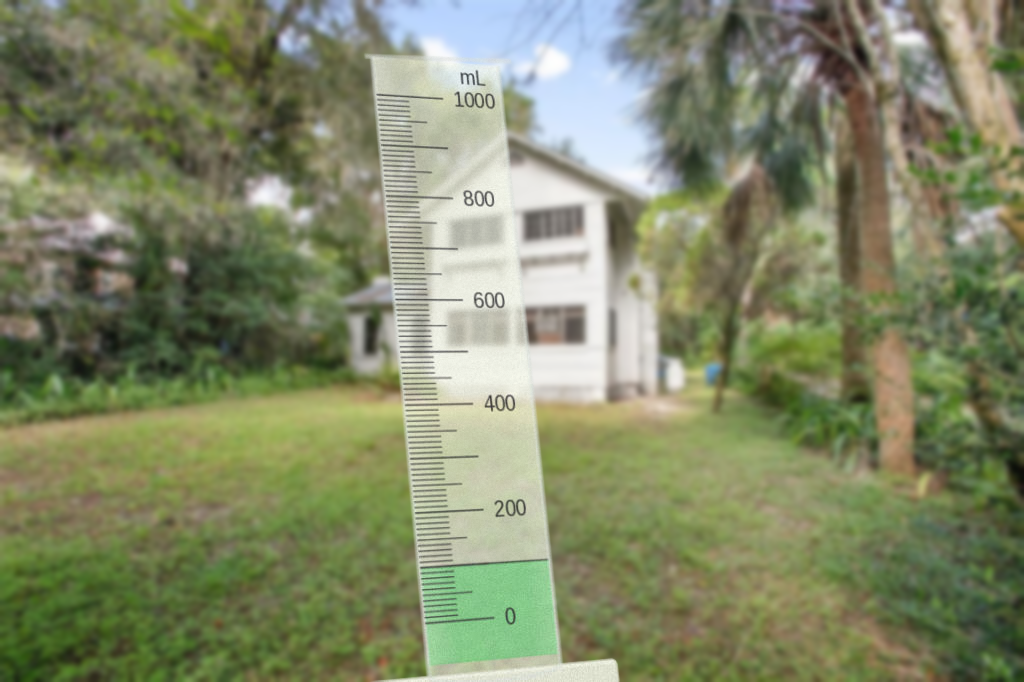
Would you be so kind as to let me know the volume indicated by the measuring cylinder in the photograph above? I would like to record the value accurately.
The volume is 100 mL
